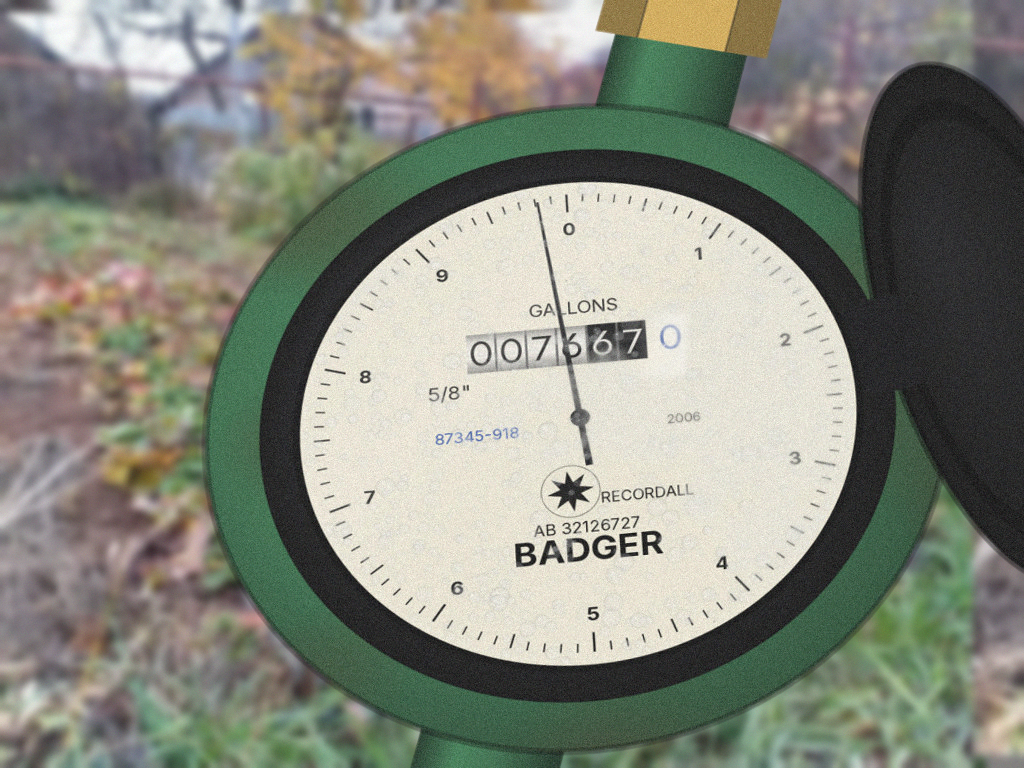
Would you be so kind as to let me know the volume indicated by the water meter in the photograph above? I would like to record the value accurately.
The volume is 76669.8 gal
